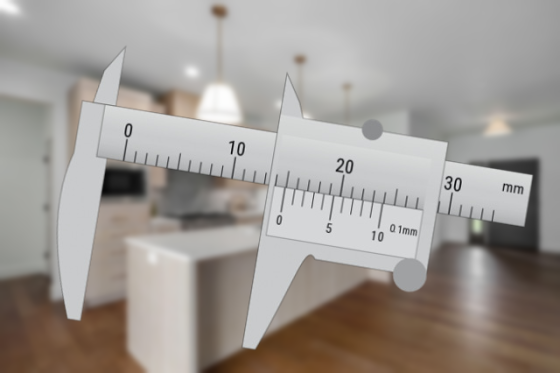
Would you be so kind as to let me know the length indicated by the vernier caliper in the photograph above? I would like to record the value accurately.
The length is 14.9 mm
